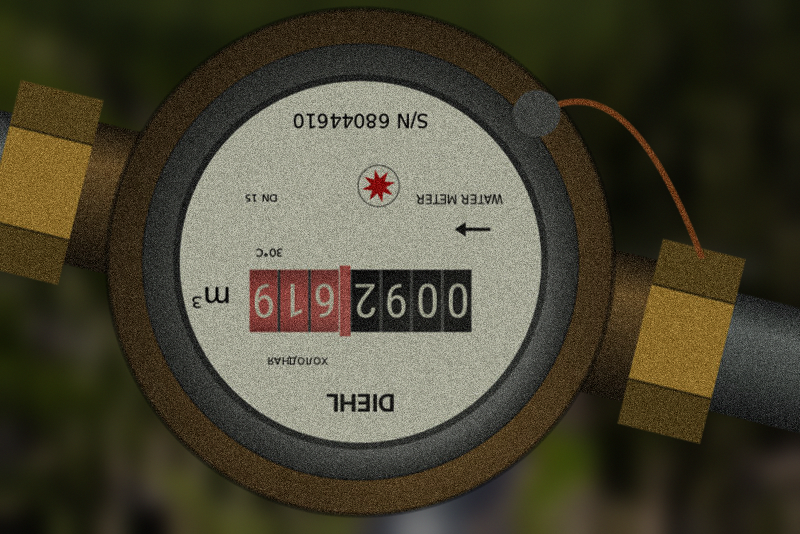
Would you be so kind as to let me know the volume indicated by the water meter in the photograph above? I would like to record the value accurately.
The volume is 92.619 m³
